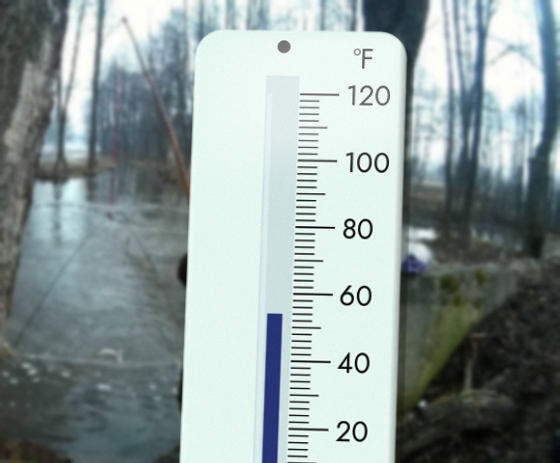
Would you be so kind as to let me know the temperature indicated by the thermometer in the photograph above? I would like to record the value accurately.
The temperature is 54 °F
